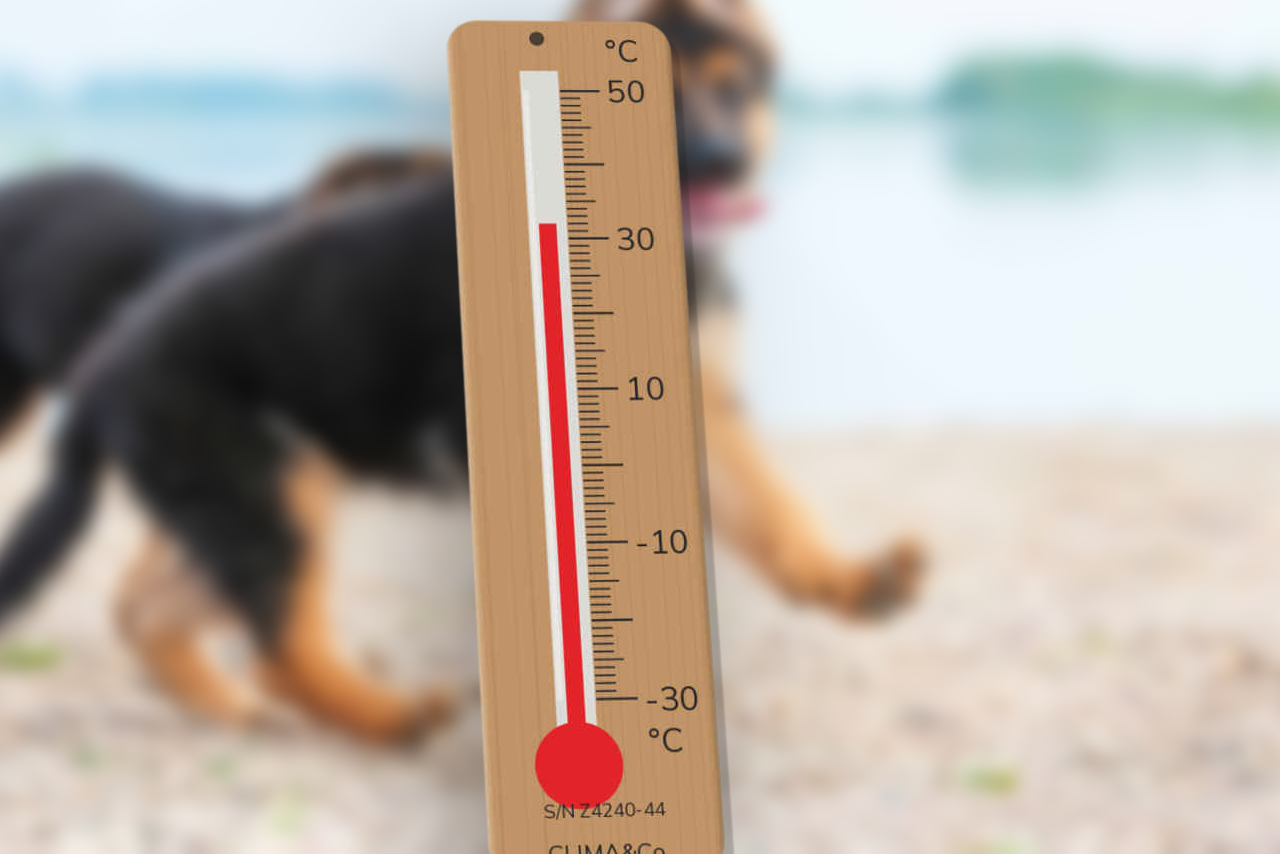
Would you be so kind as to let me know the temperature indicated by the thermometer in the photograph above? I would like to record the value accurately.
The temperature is 32 °C
